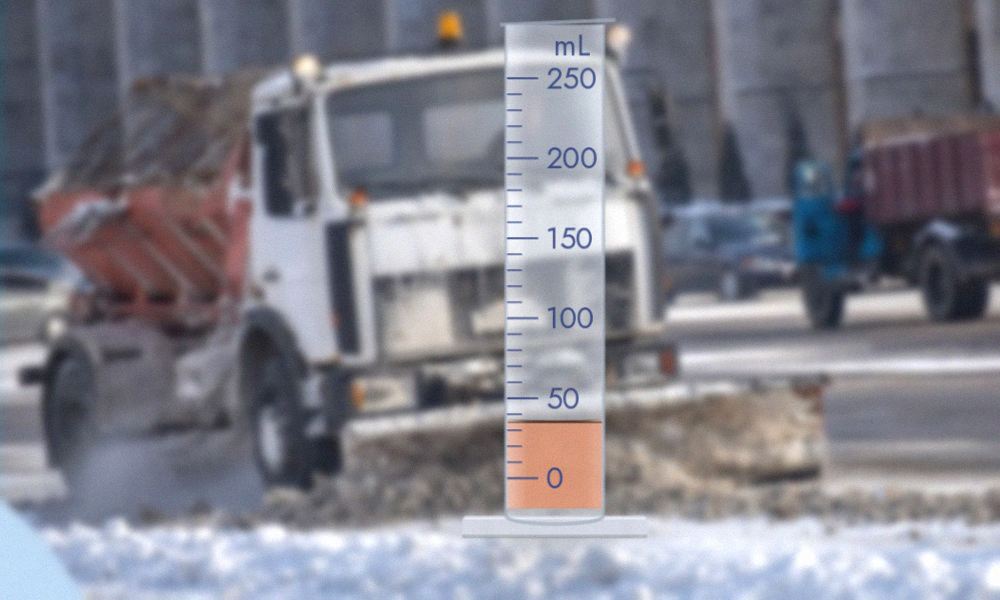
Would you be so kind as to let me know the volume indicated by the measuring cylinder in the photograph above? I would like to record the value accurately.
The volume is 35 mL
